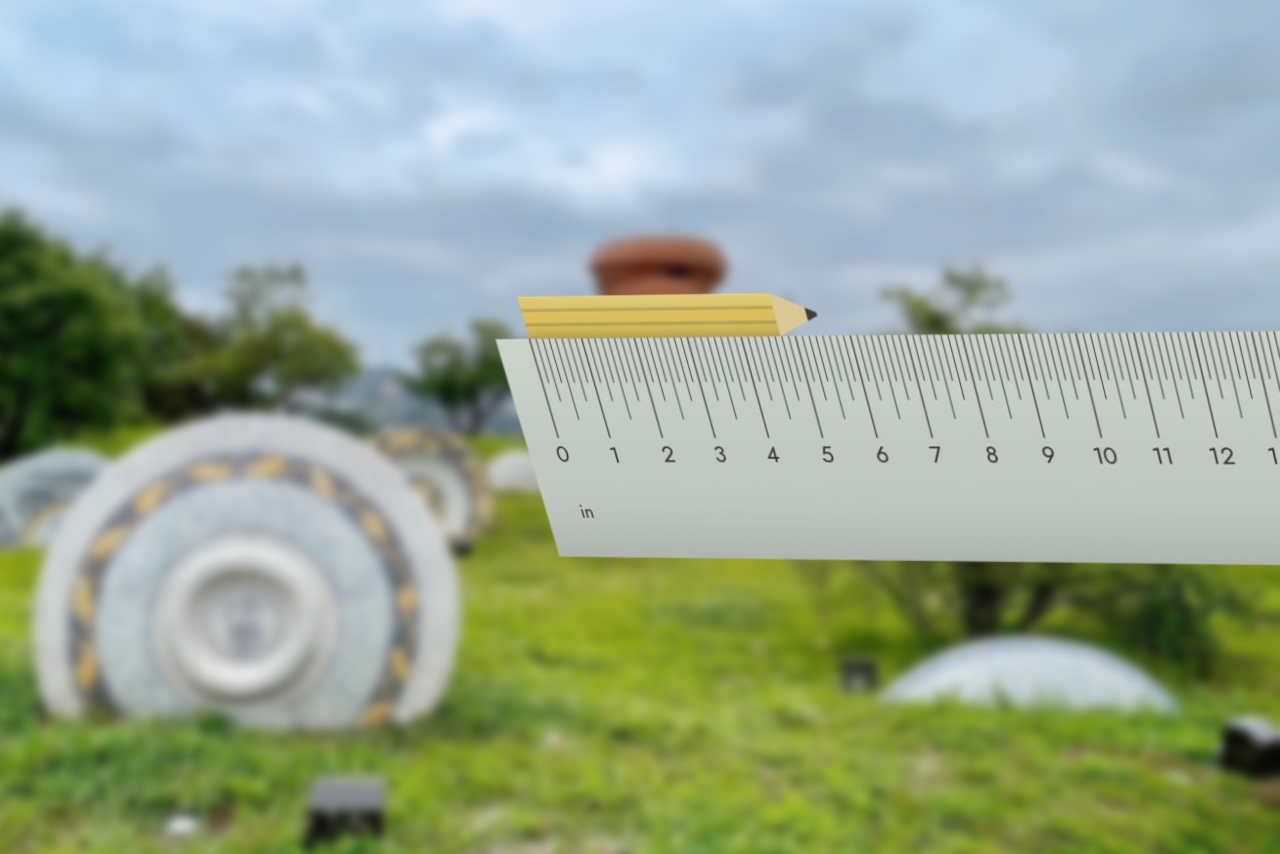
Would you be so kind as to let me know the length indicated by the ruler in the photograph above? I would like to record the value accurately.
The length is 5.5 in
